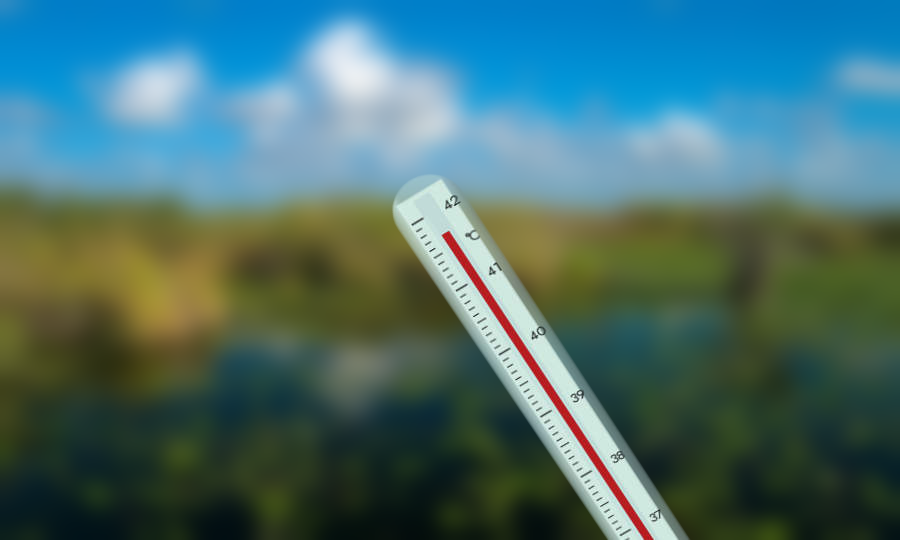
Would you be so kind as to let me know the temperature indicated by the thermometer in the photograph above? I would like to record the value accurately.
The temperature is 41.7 °C
